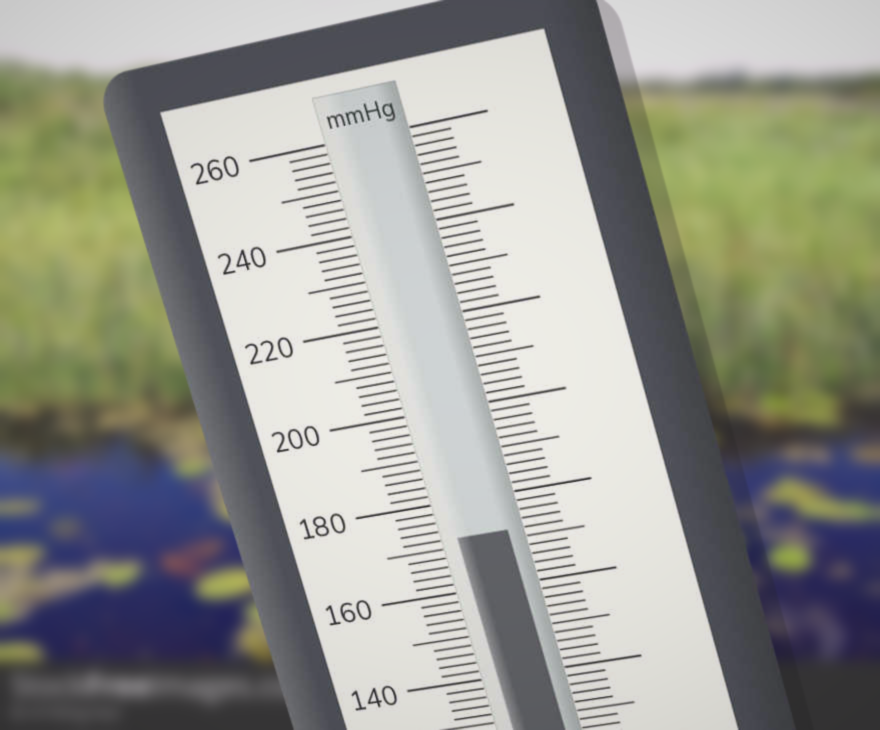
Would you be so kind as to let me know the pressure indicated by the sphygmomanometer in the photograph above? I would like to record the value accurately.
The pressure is 172 mmHg
